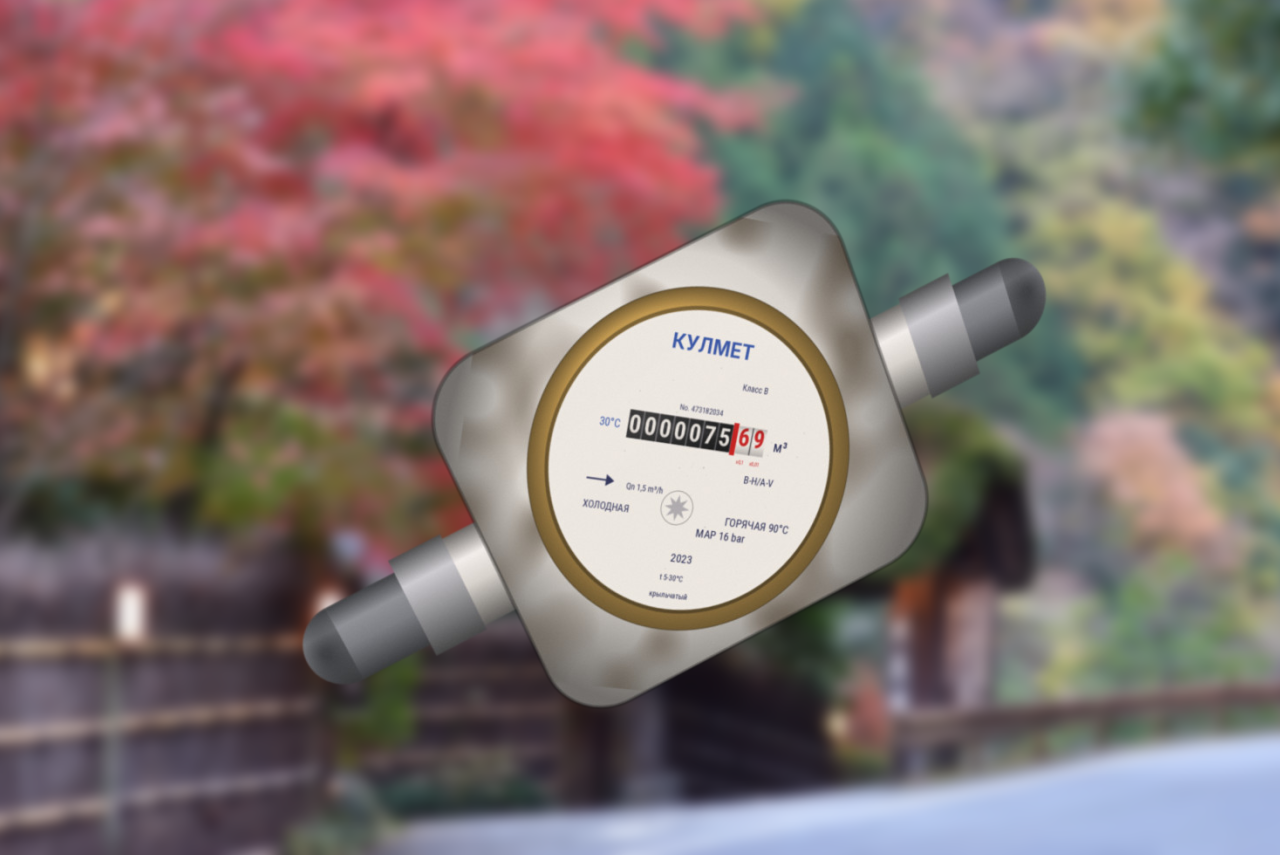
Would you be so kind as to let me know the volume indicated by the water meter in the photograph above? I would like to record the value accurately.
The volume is 75.69 m³
